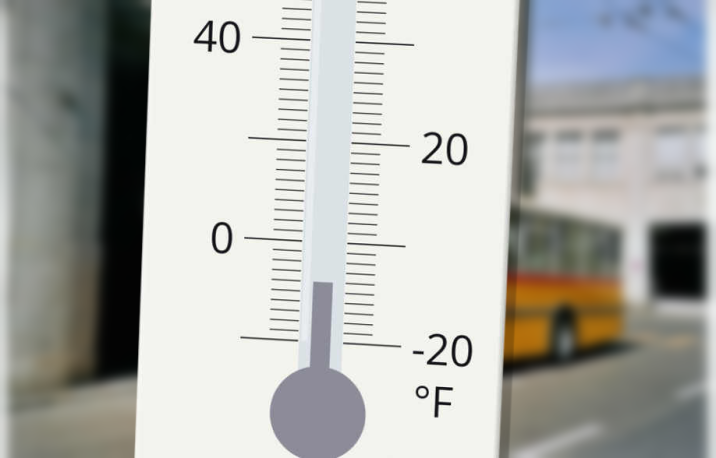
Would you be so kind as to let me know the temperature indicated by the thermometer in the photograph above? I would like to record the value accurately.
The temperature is -8 °F
